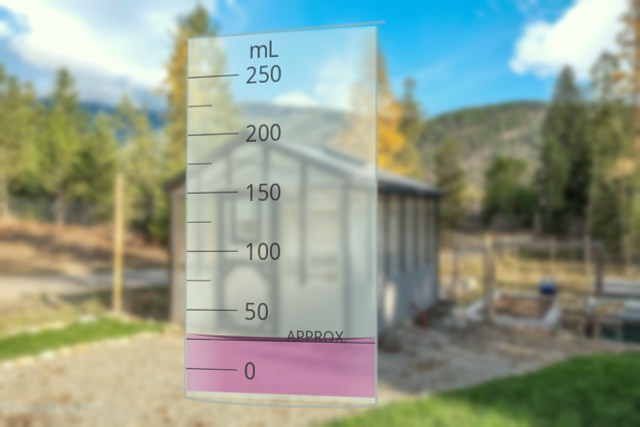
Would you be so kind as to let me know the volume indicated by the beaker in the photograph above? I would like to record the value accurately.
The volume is 25 mL
